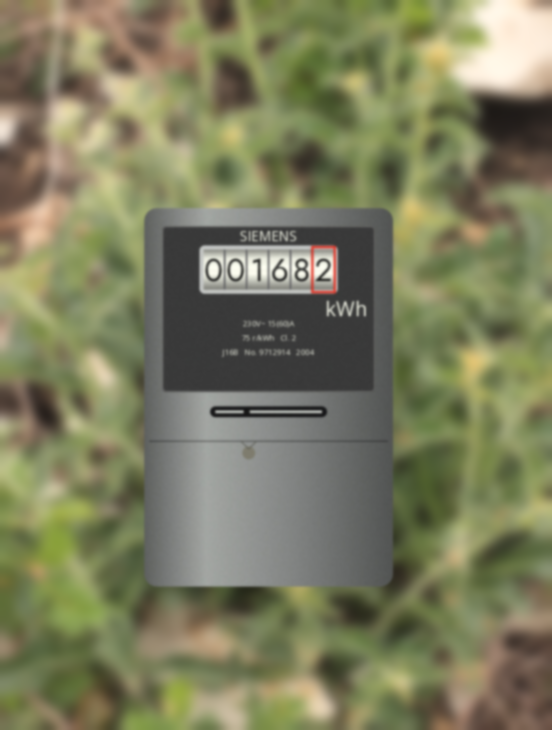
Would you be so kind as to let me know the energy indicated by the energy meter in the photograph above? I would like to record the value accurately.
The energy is 168.2 kWh
